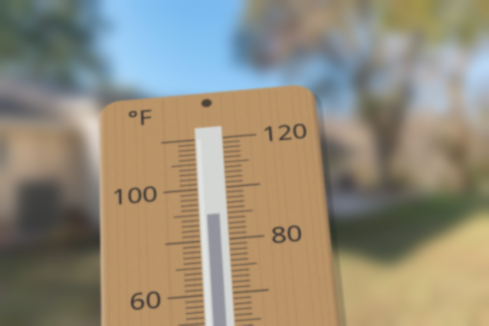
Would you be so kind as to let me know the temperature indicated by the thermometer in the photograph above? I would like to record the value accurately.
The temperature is 90 °F
